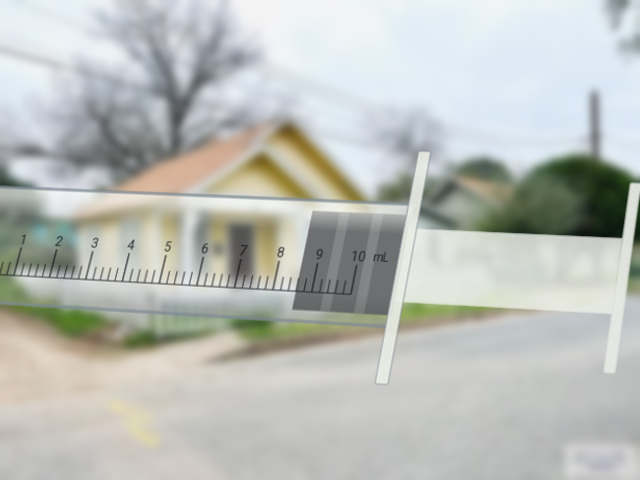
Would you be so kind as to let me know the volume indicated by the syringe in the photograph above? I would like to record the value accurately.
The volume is 8.6 mL
